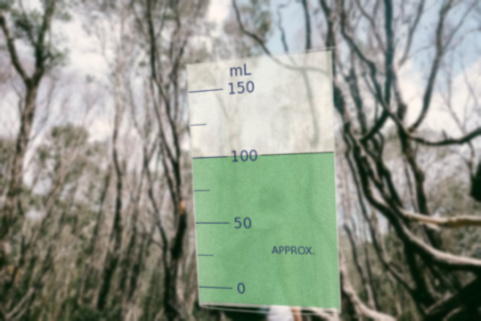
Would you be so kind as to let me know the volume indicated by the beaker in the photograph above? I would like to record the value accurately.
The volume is 100 mL
